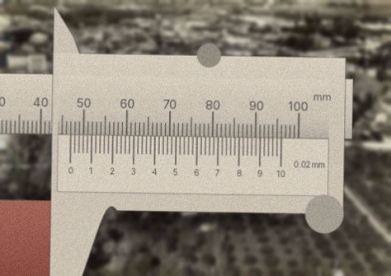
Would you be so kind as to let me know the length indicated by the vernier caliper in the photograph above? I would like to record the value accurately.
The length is 47.0 mm
